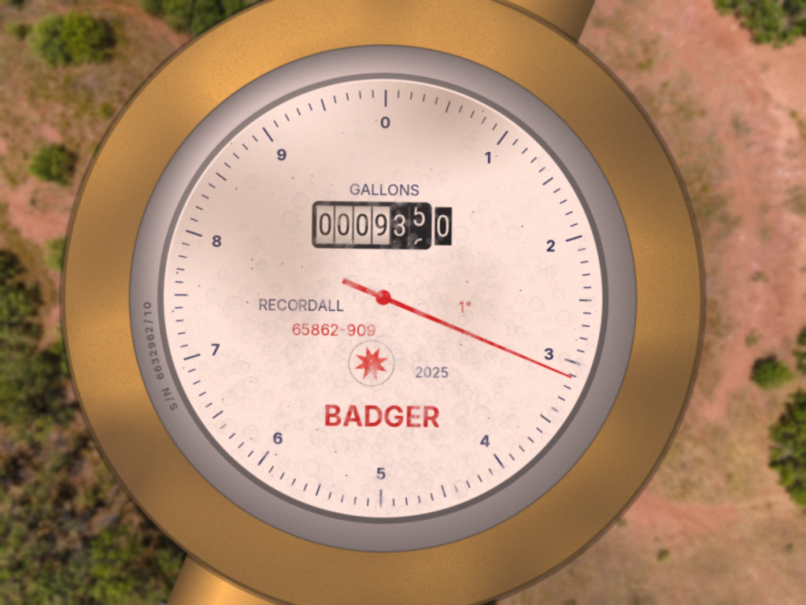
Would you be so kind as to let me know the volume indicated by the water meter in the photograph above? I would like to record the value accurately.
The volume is 9353.1 gal
